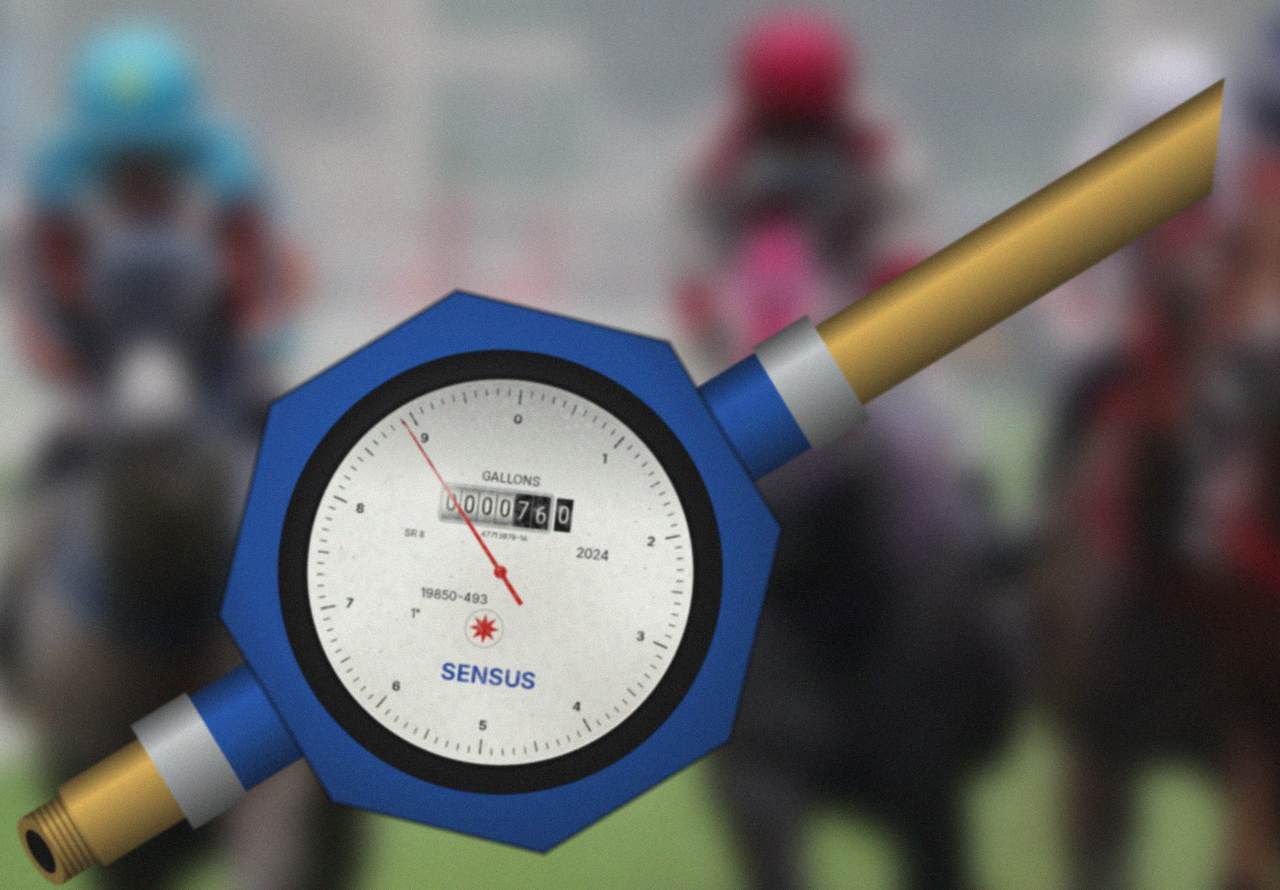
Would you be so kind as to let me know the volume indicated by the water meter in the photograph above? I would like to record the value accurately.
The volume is 758.9 gal
